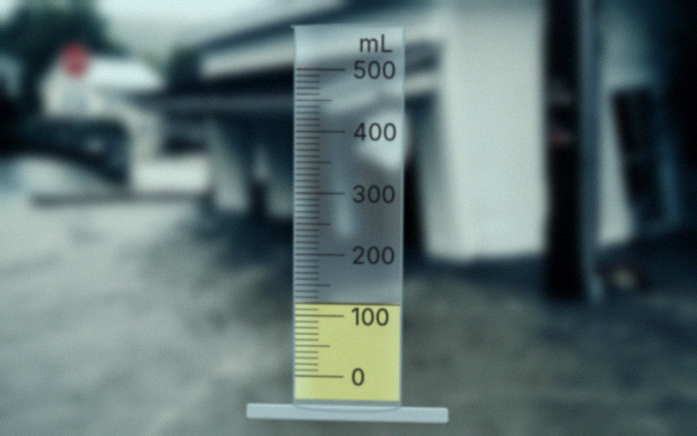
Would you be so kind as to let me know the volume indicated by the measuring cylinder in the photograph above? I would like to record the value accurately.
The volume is 120 mL
